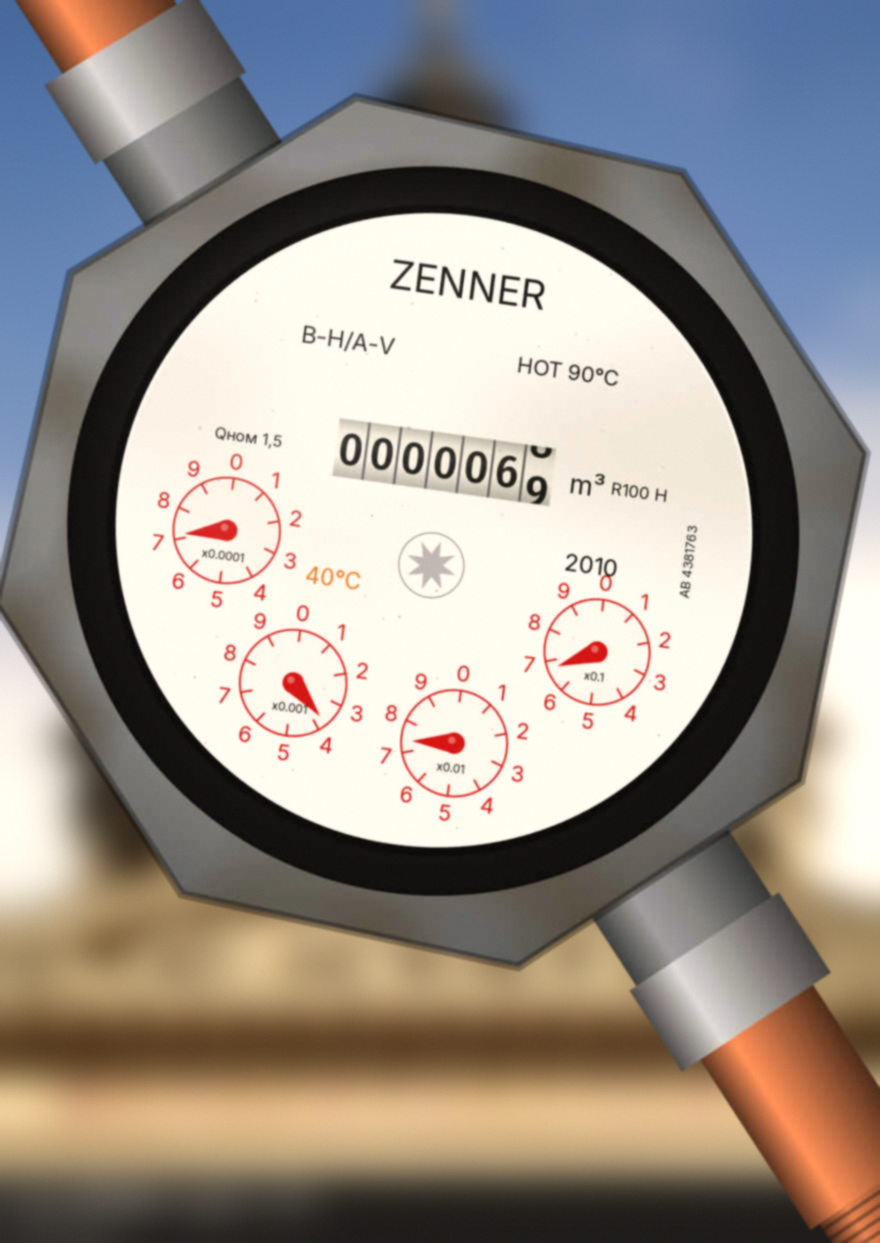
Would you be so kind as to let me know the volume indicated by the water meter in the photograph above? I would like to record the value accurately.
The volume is 68.6737 m³
